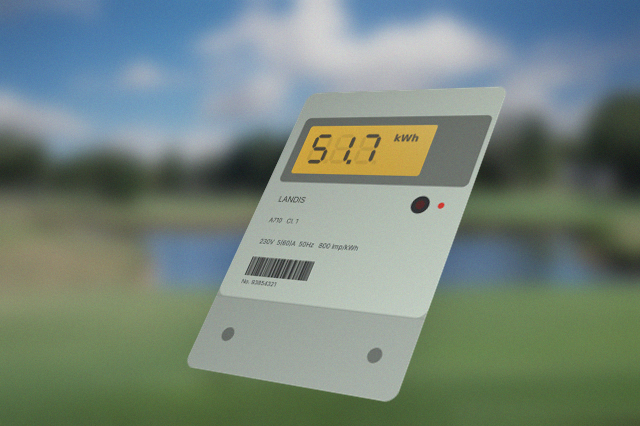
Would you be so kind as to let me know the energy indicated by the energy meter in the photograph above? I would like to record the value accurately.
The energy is 51.7 kWh
